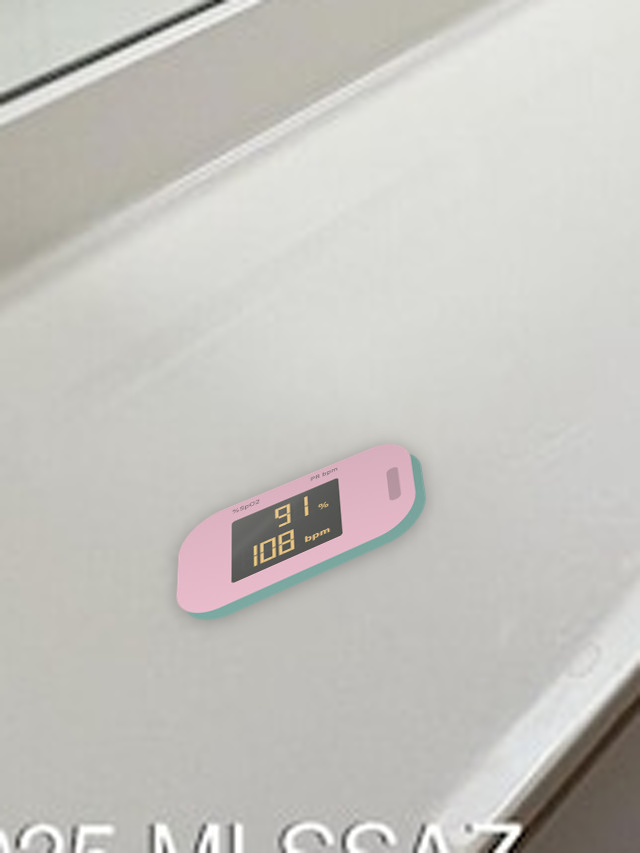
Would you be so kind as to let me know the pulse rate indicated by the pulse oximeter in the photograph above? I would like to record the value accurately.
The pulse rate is 108 bpm
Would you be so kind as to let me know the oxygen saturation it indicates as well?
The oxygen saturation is 91 %
